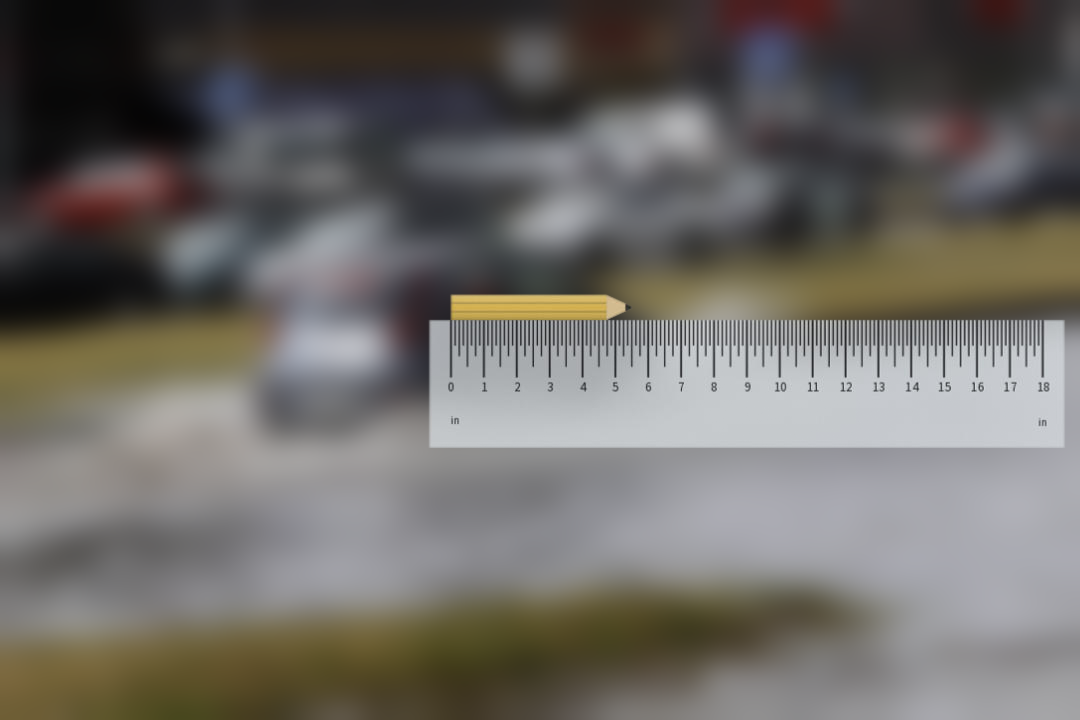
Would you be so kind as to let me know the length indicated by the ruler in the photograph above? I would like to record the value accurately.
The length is 5.5 in
